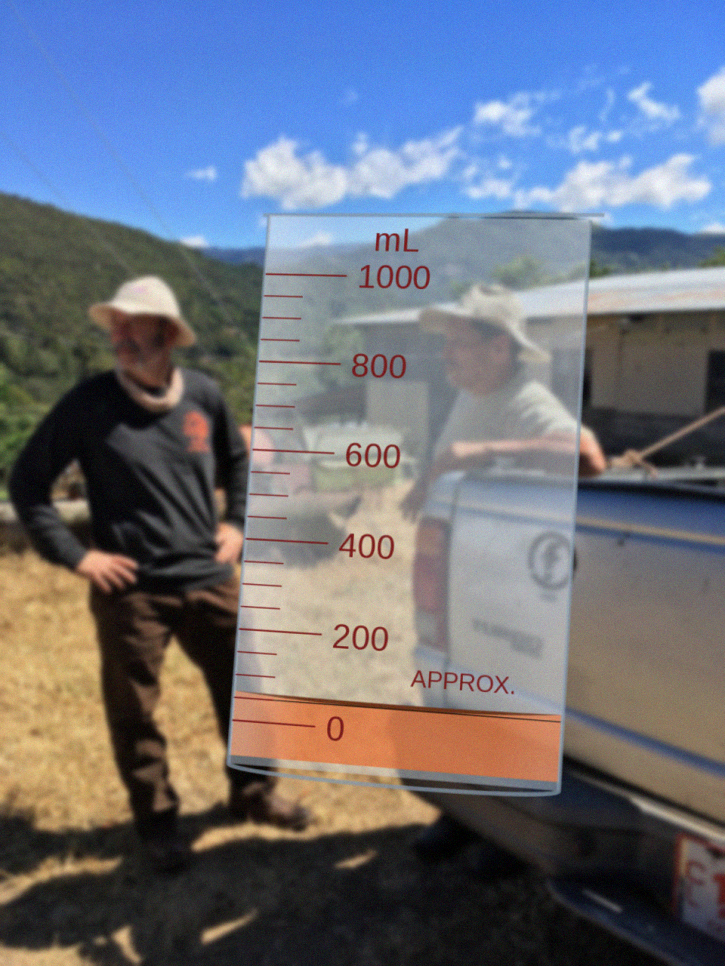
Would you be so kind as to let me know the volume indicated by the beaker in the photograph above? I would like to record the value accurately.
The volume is 50 mL
